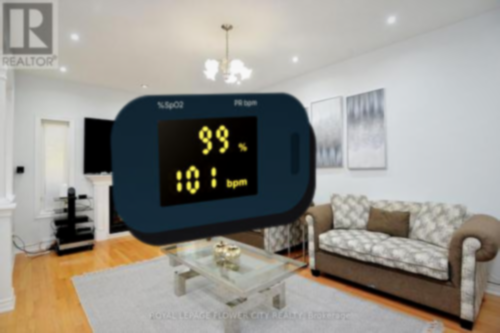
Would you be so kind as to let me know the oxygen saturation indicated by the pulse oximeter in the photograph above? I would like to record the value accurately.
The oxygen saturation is 99 %
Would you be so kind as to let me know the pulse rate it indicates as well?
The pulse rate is 101 bpm
